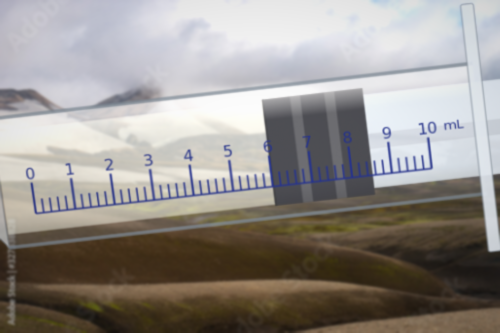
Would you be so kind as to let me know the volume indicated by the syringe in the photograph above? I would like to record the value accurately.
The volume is 6 mL
